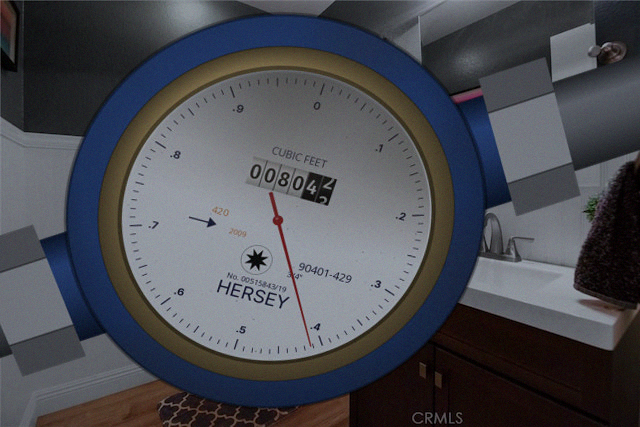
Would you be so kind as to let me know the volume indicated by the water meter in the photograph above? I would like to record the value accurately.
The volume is 8042.41 ft³
